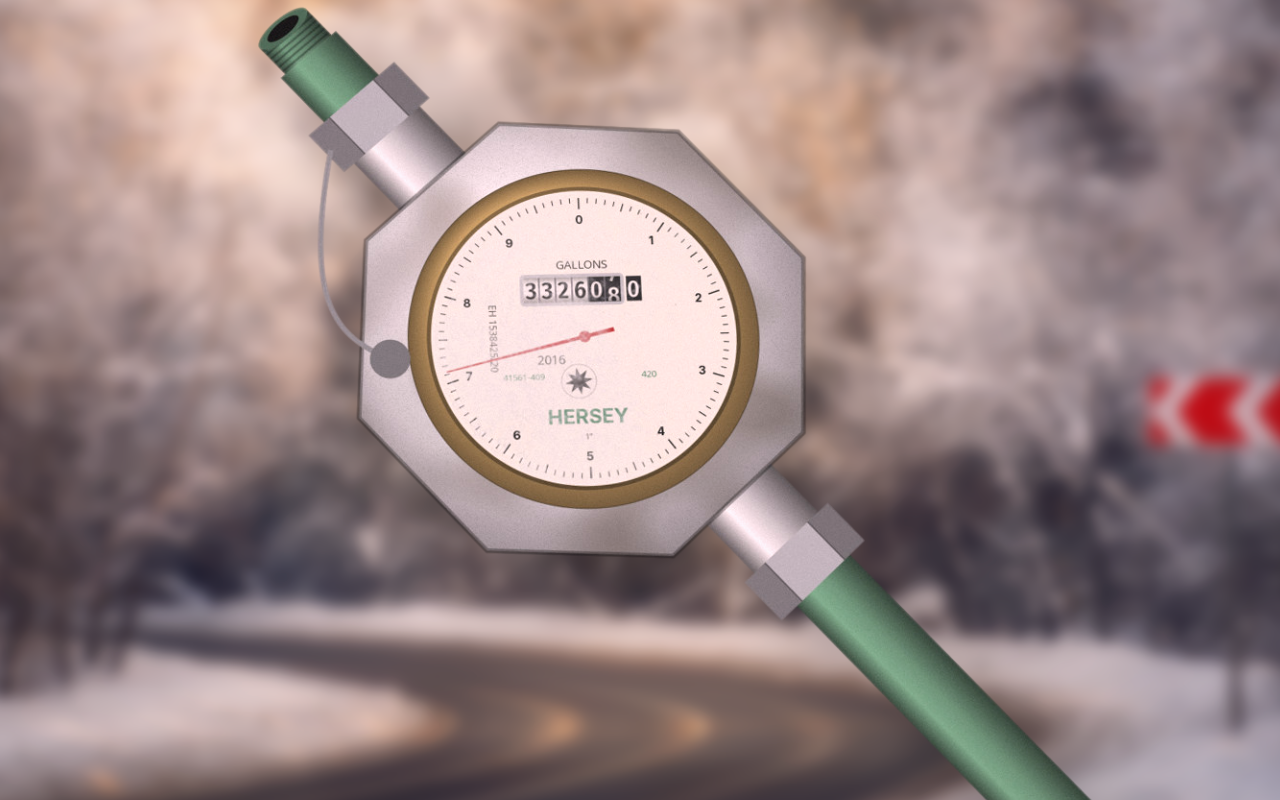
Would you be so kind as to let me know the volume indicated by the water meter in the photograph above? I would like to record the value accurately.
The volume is 3326077.1 gal
